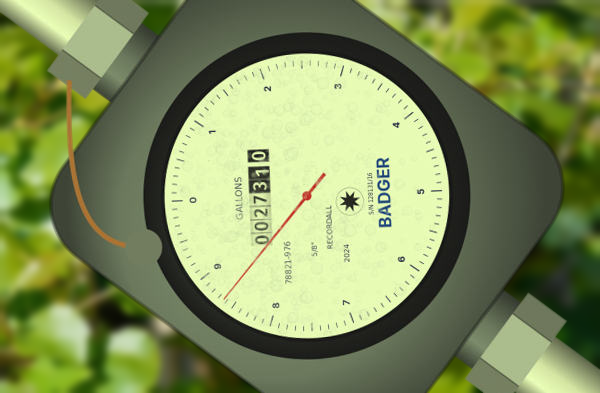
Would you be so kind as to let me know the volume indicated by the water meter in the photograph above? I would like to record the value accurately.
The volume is 27308.6 gal
